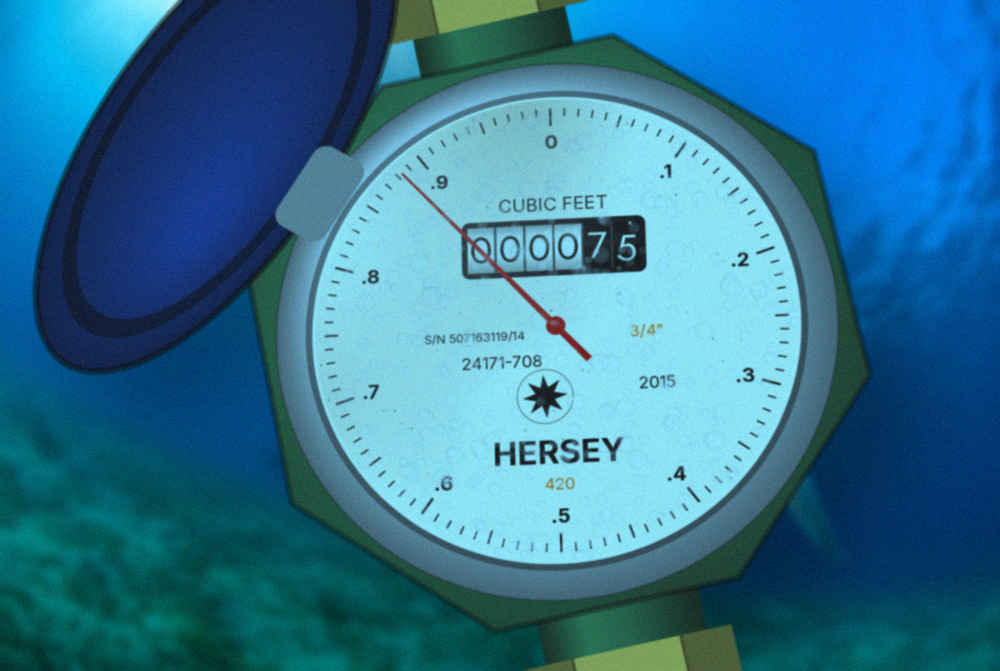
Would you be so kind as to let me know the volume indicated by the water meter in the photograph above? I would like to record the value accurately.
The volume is 74.88 ft³
